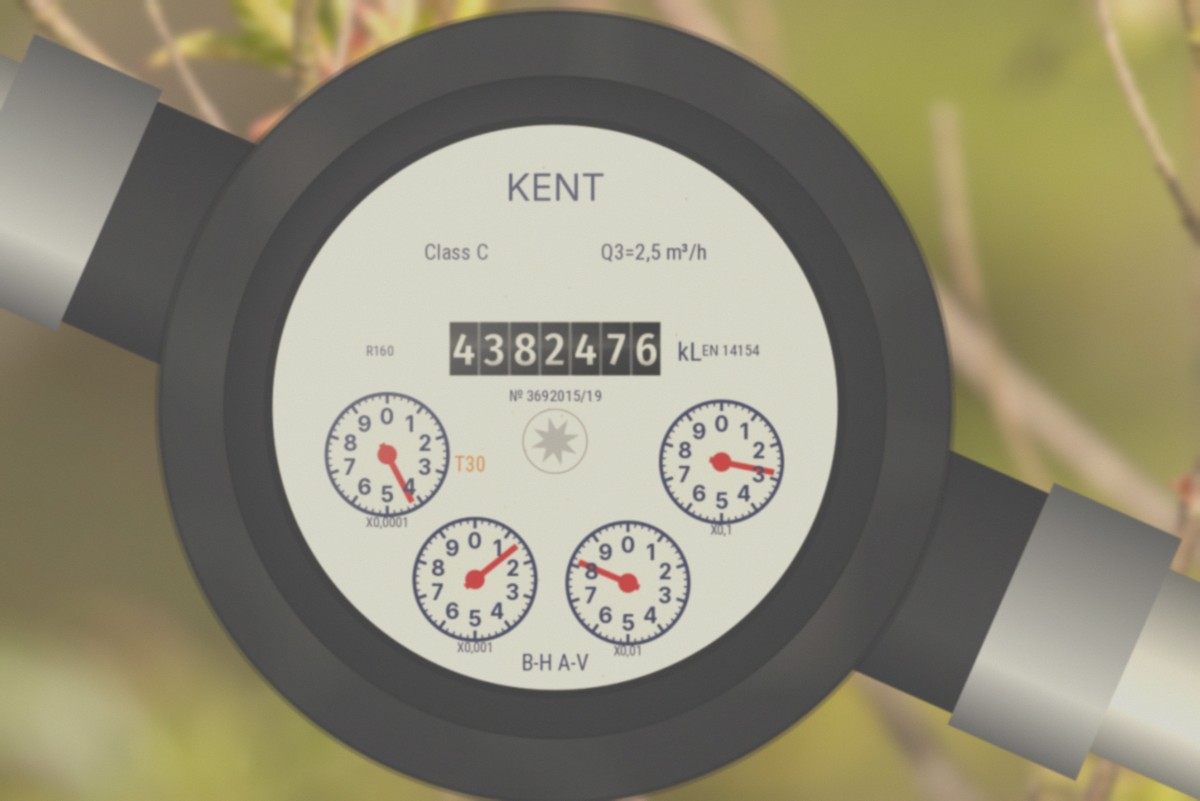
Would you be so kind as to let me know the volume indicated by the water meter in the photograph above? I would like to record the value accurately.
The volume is 4382476.2814 kL
